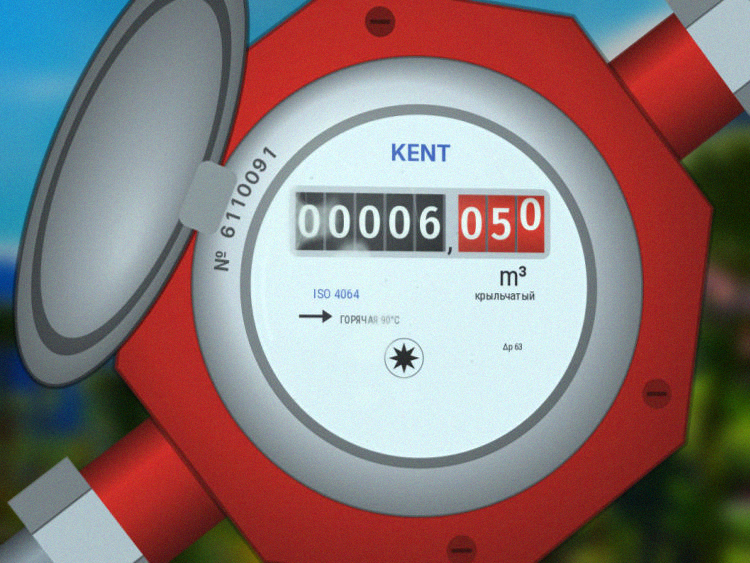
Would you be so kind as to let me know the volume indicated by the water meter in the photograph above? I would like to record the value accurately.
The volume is 6.050 m³
